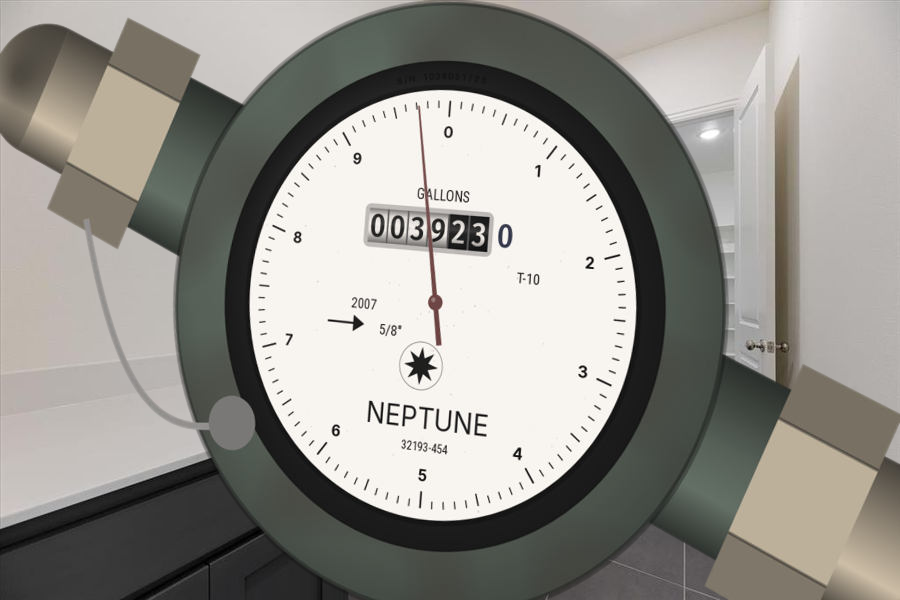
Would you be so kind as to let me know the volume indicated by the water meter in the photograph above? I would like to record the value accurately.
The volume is 39229.7 gal
